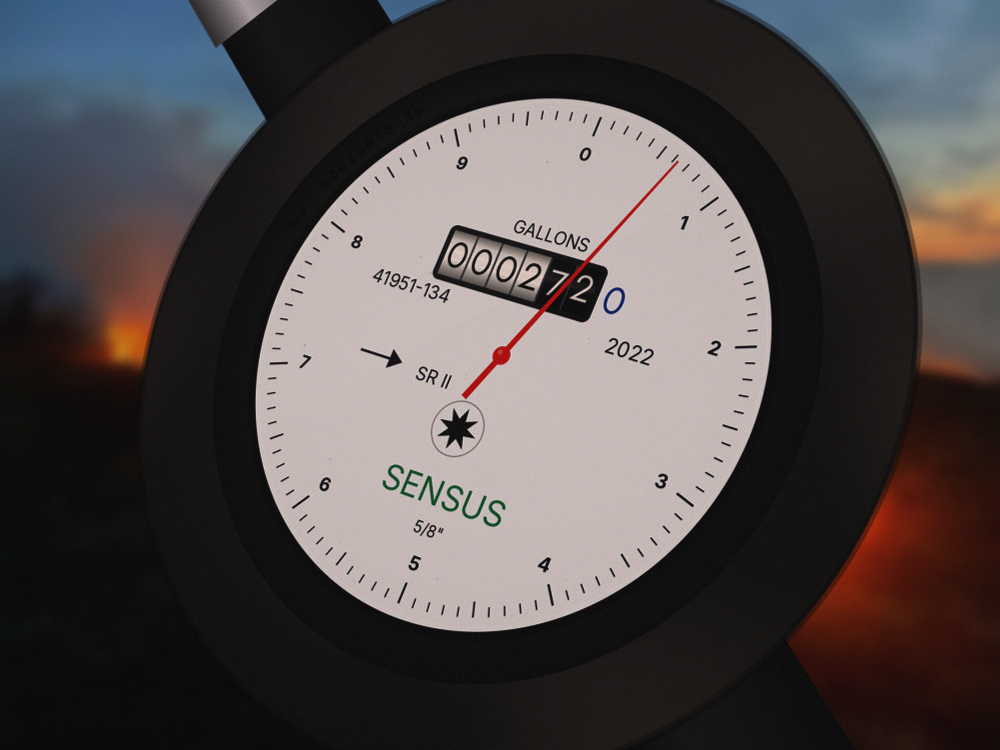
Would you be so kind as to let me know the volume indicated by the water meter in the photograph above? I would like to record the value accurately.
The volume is 2720.6 gal
